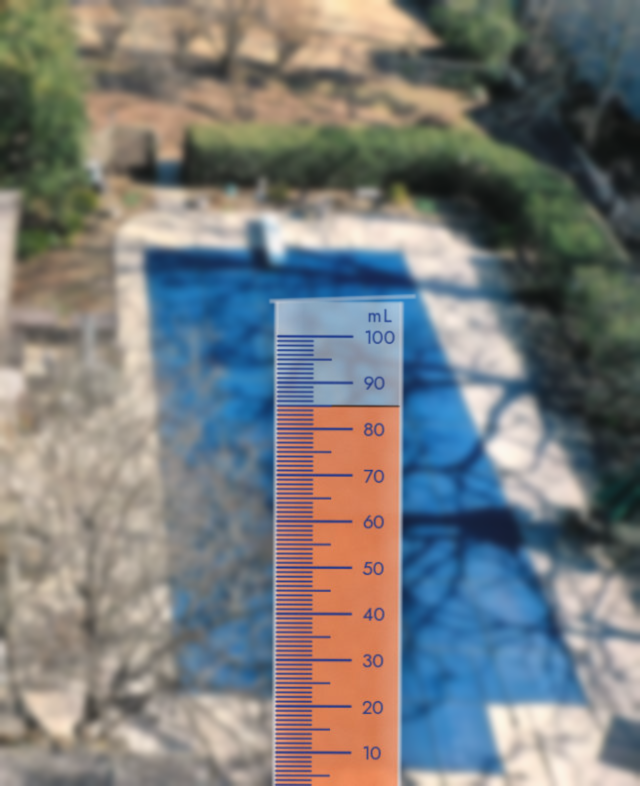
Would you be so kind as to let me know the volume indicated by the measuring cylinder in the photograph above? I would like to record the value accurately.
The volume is 85 mL
